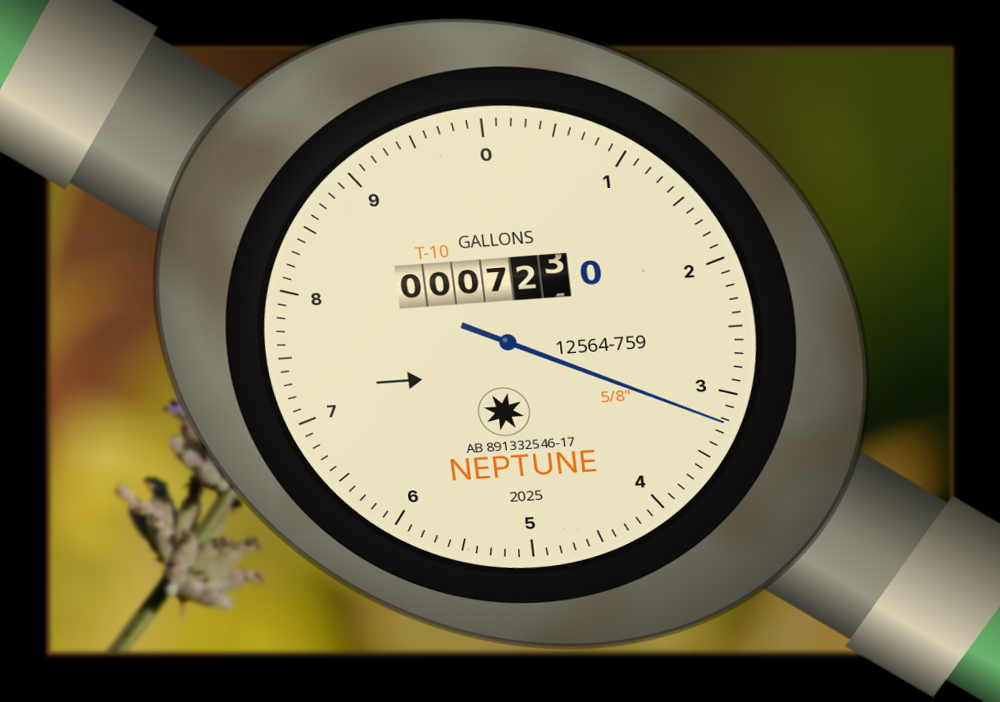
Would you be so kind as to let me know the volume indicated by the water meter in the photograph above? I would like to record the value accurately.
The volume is 7233.2 gal
